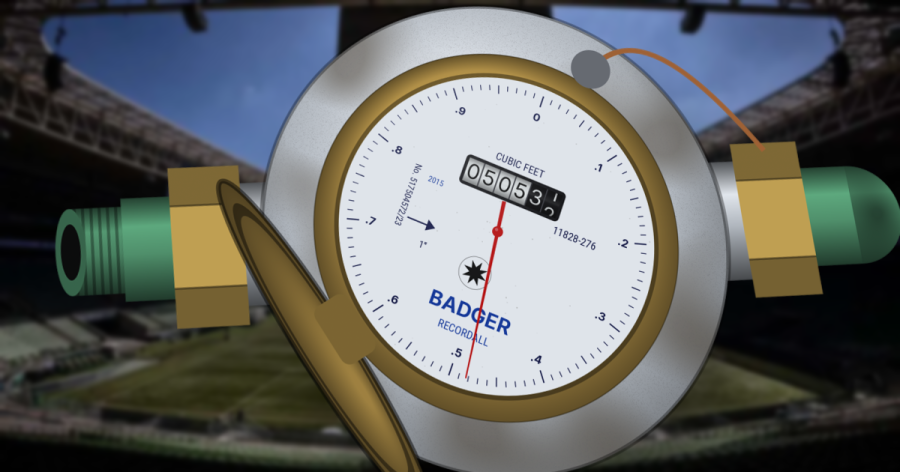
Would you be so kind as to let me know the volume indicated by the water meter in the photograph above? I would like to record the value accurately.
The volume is 50531.48 ft³
